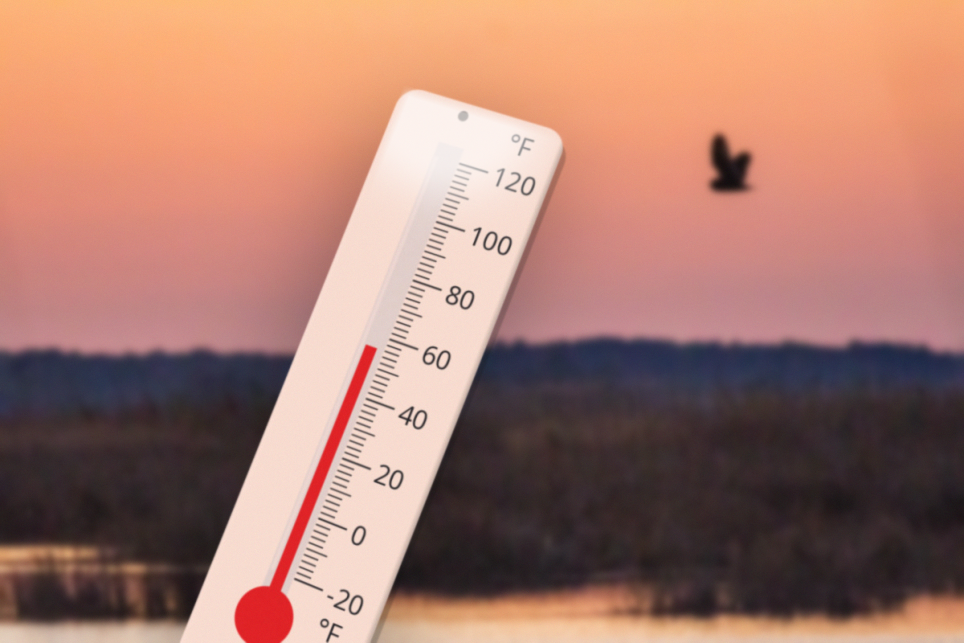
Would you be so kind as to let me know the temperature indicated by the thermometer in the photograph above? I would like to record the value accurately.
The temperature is 56 °F
